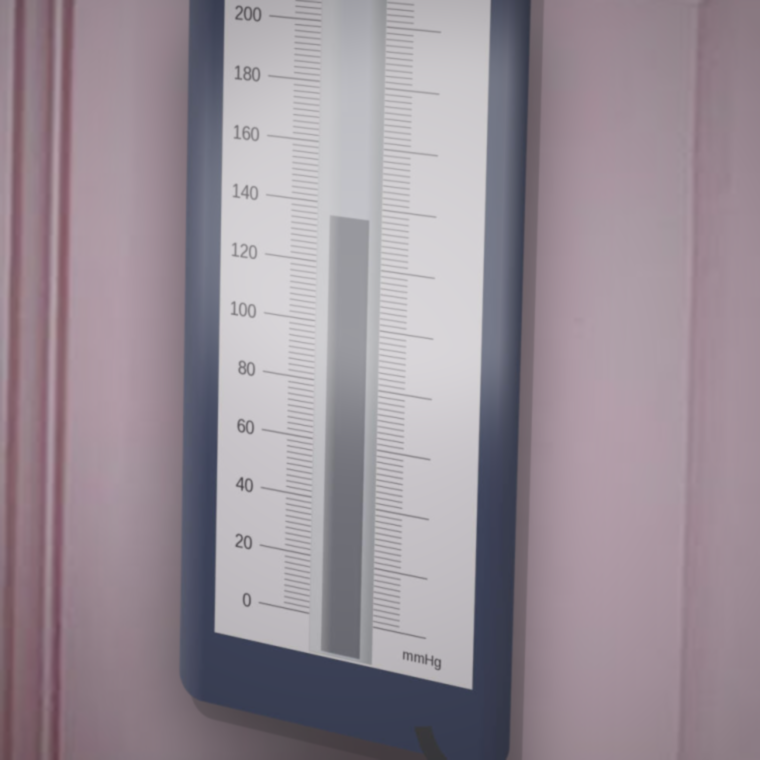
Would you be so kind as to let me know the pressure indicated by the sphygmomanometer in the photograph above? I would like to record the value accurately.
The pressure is 136 mmHg
